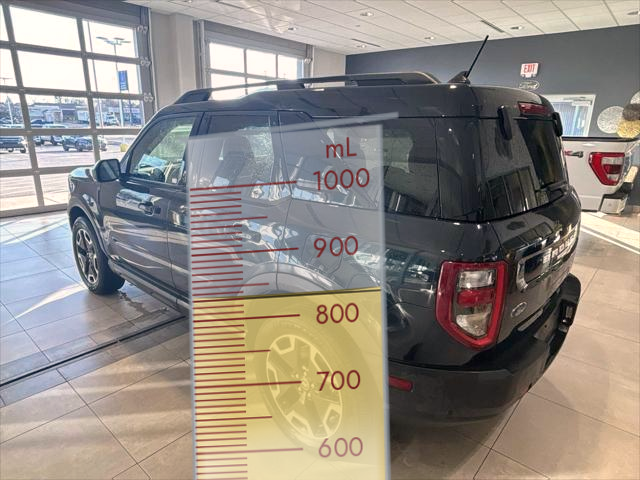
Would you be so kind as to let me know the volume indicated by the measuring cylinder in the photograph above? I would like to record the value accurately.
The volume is 830 mL
